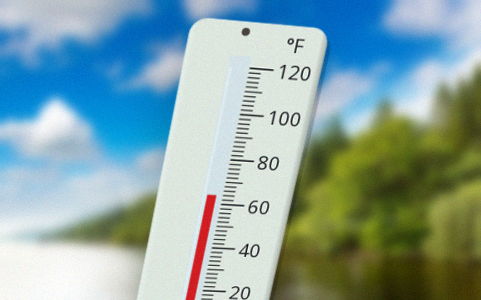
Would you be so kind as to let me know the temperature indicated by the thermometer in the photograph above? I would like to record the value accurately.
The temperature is 64 °F
